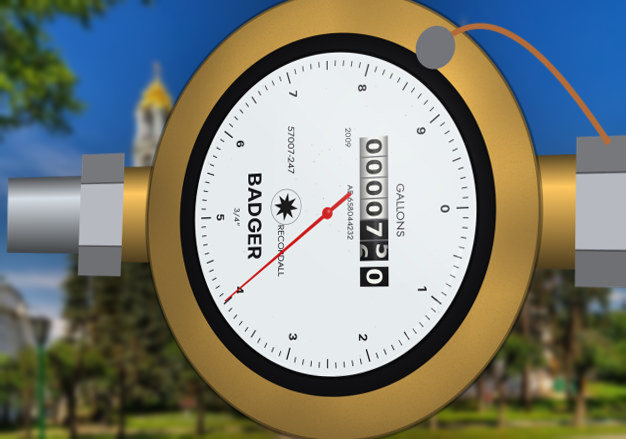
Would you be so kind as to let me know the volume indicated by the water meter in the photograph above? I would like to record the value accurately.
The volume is 754.0 gal
